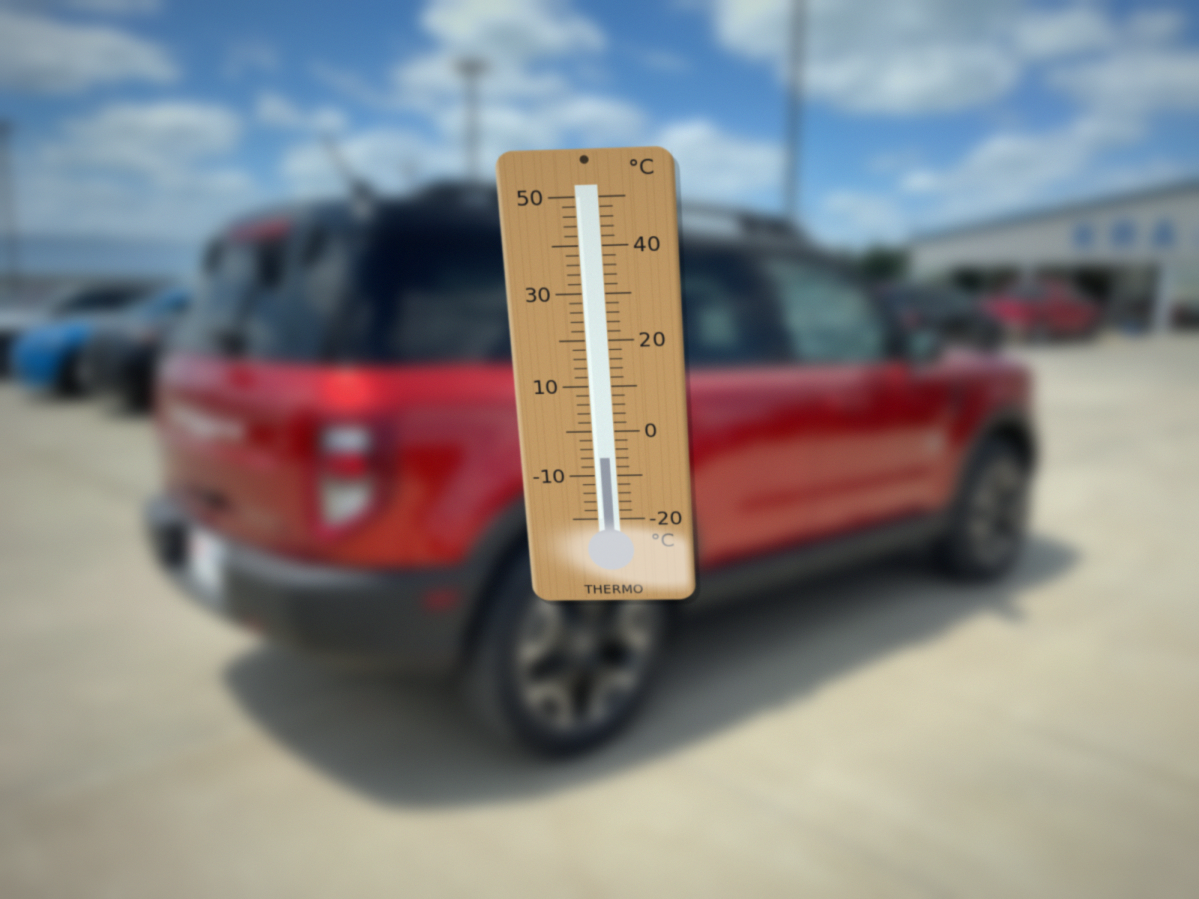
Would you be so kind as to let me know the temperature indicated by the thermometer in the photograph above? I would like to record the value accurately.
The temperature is -6 °C
